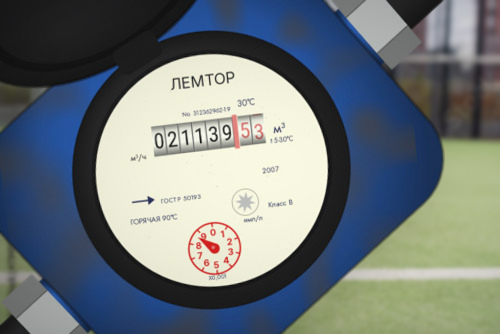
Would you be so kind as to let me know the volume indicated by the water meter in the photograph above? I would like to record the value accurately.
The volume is 21139.528 m³
